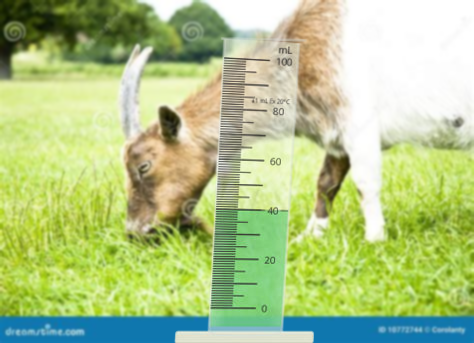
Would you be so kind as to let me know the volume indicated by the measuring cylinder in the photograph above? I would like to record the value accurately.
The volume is 40 mL
